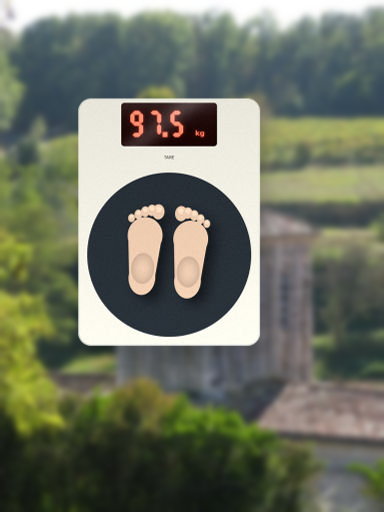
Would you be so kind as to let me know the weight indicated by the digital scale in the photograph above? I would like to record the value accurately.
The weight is 97.5 kg
